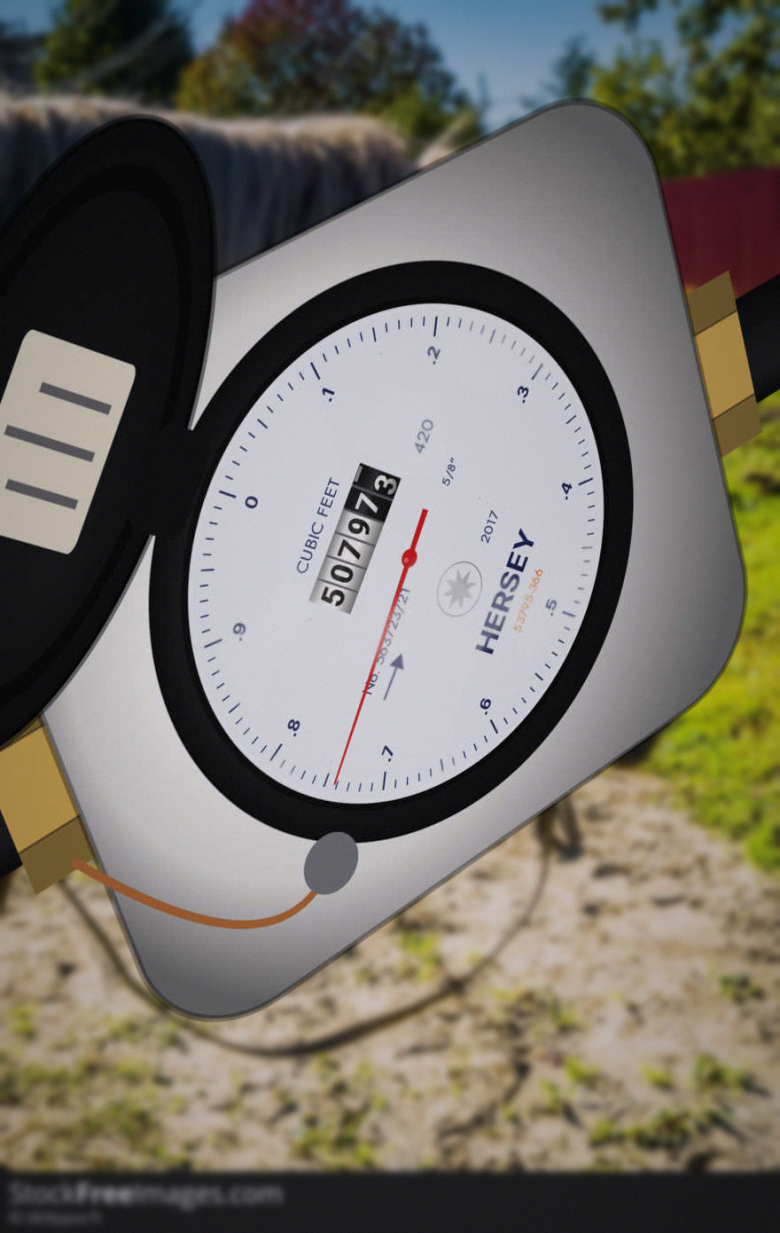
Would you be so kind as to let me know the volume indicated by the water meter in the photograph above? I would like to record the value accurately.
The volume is 507972.74 ft³
